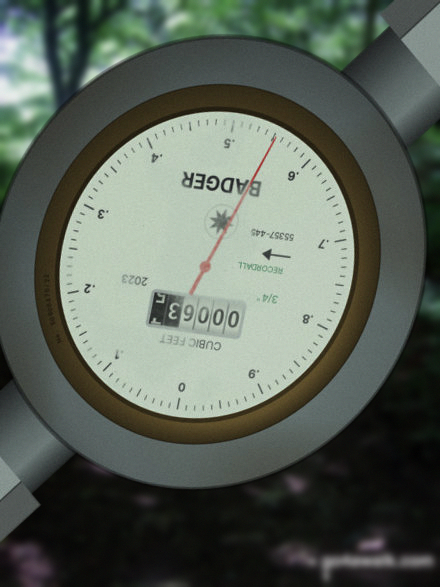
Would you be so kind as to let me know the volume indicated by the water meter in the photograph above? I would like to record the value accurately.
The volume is 634.55 ft³
